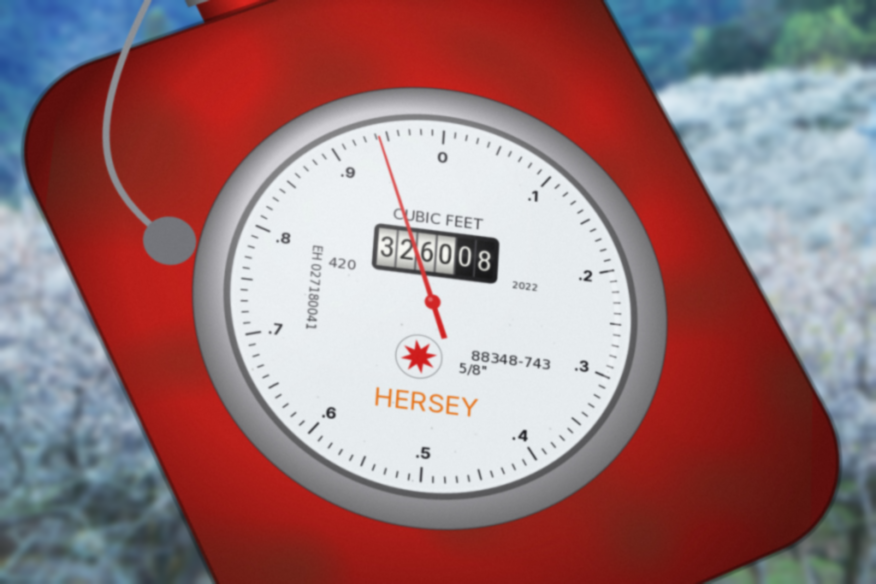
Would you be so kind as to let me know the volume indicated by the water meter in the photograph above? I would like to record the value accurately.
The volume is 326007.94 ft³
